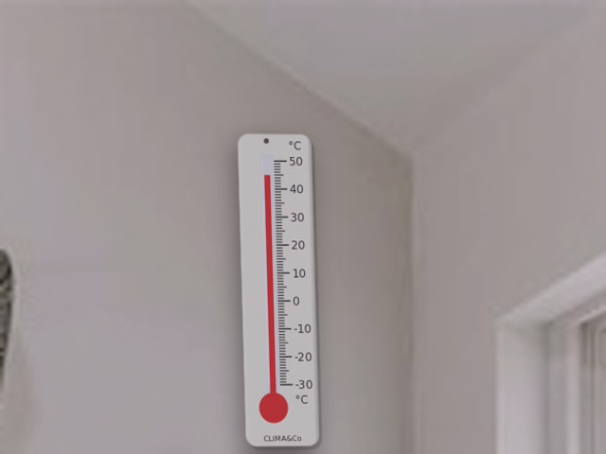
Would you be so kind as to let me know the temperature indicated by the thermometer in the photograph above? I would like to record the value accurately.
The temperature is 45 °C
